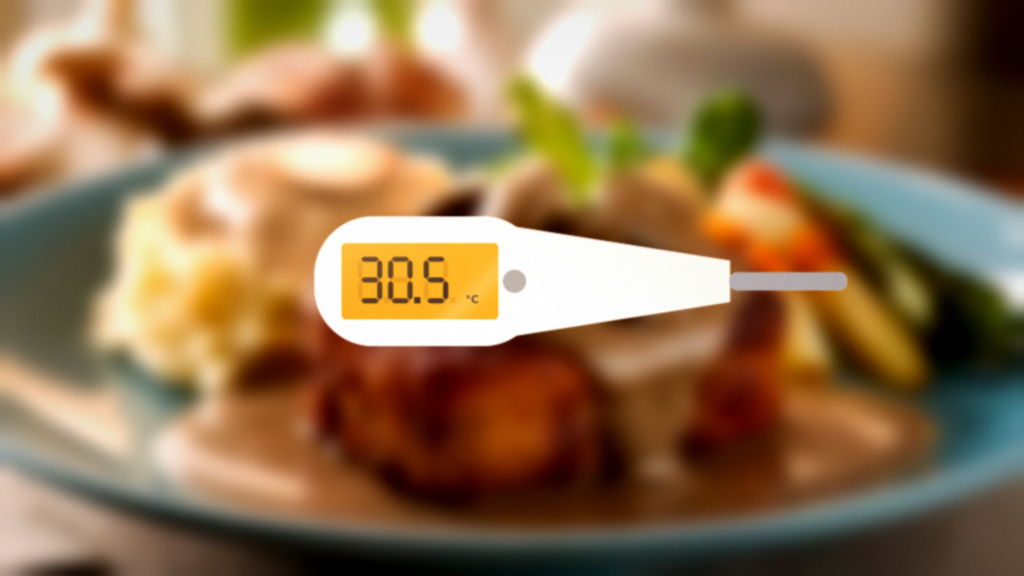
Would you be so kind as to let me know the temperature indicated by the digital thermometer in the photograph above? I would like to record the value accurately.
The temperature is 30.5 °C
